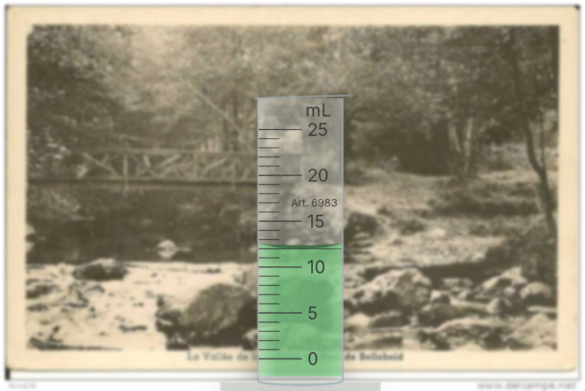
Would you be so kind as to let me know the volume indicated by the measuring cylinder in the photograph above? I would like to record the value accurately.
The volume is 12 mL
